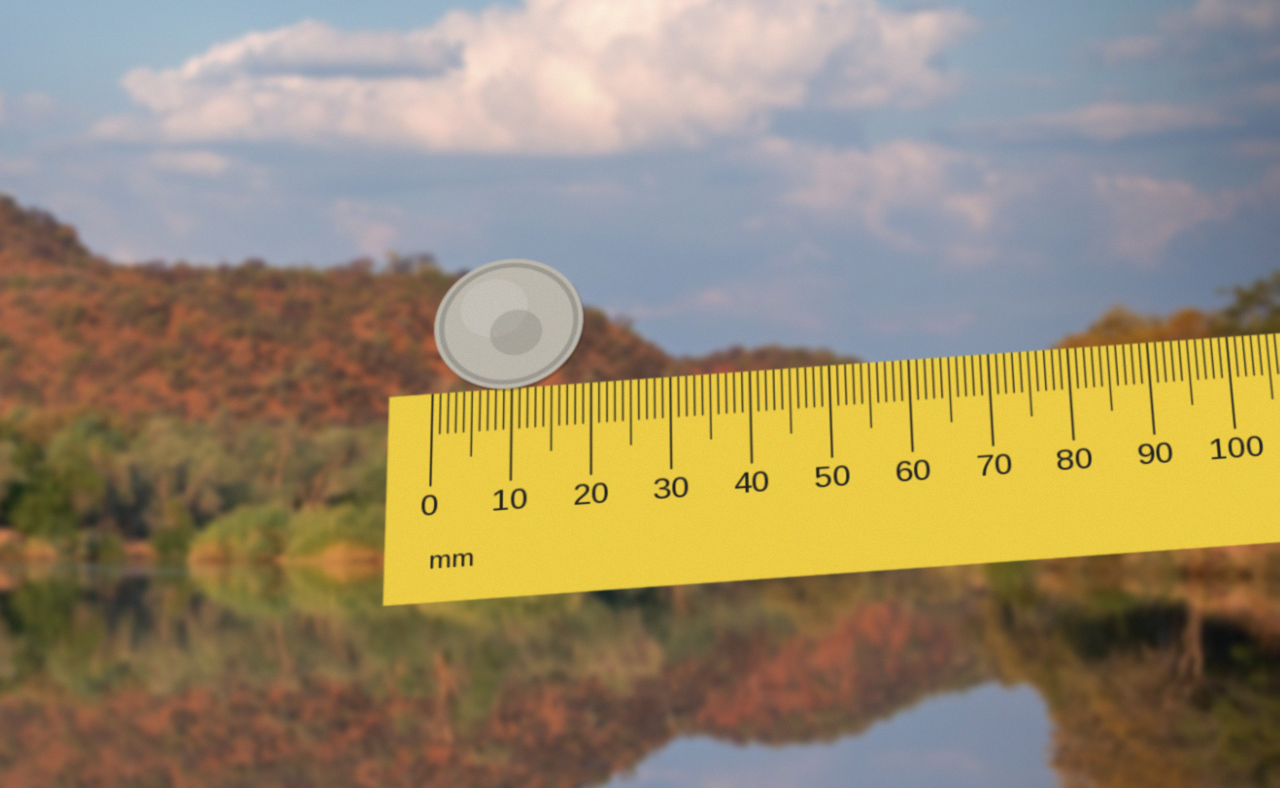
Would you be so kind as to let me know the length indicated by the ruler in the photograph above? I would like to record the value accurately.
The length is 19 mm
